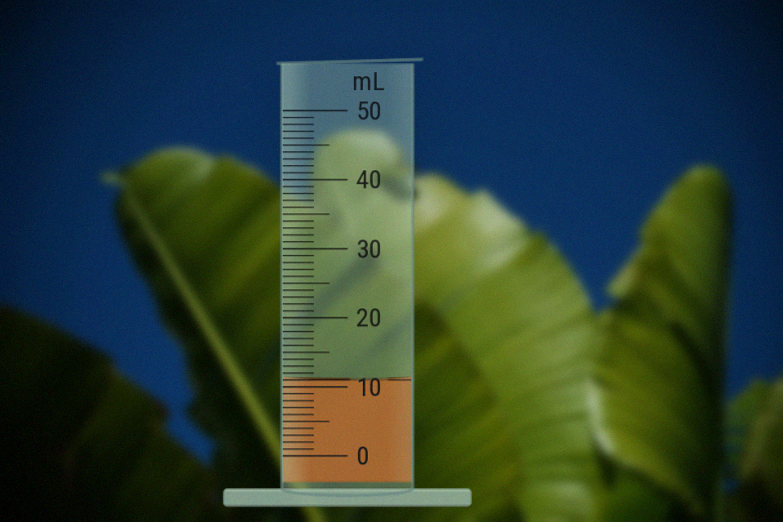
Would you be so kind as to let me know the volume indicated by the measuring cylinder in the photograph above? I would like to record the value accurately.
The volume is 11 mL
